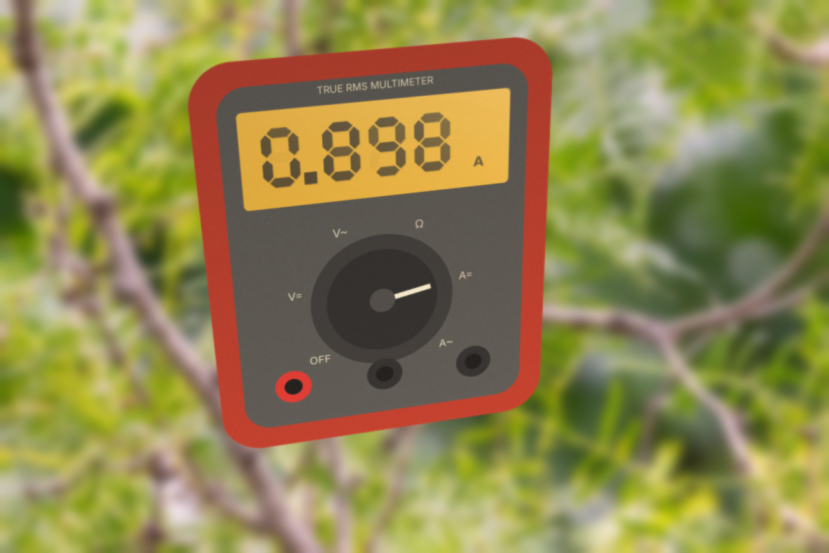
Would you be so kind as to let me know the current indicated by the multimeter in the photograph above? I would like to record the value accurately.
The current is 0.898 A
